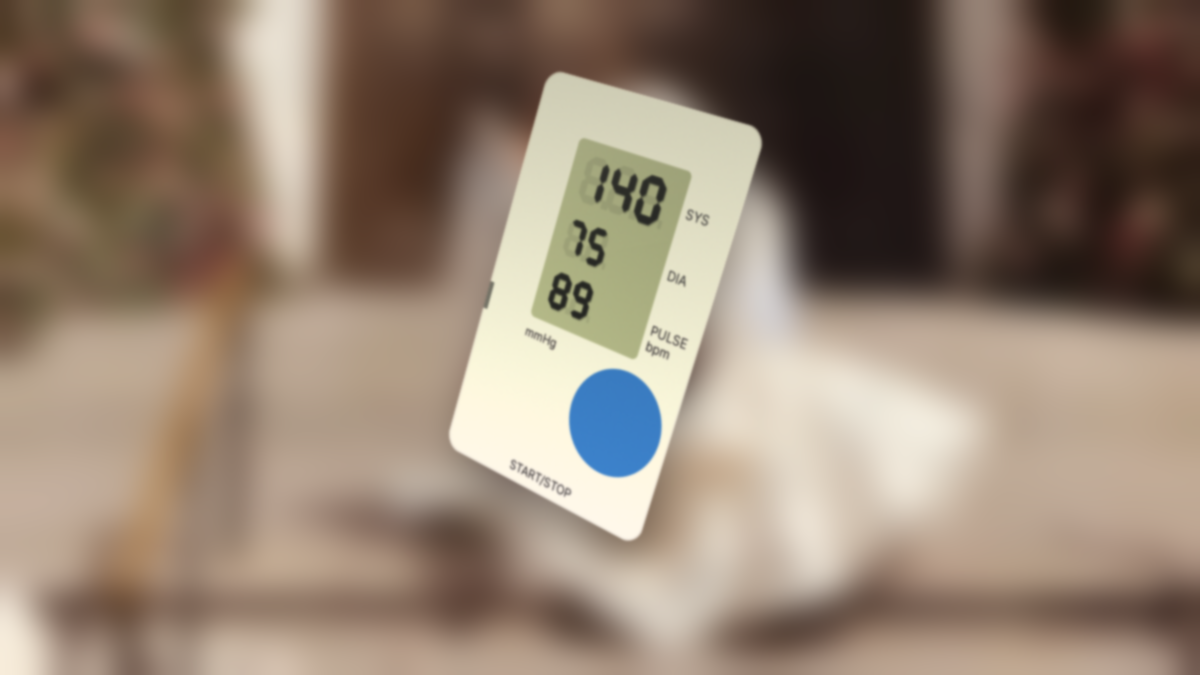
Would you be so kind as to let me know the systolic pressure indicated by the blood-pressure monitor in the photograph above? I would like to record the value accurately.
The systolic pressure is 140 mmHg
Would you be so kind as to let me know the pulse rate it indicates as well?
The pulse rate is 89 bpm
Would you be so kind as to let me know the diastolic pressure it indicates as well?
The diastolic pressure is 75 mmHg
